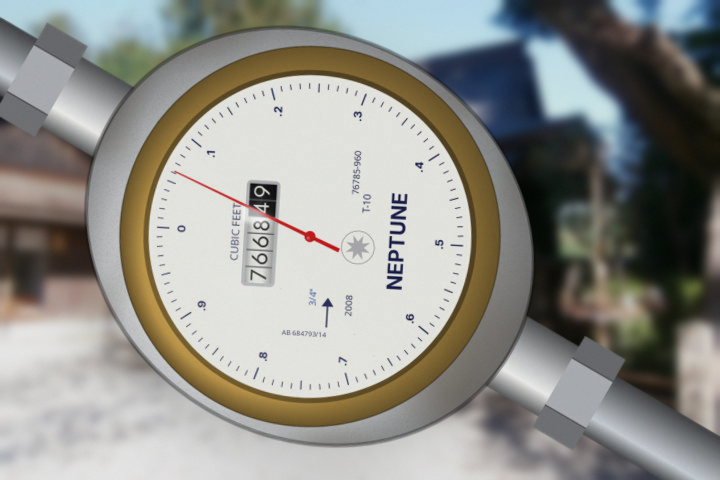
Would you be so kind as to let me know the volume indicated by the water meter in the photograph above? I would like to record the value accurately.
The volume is 766849.06 ft³
